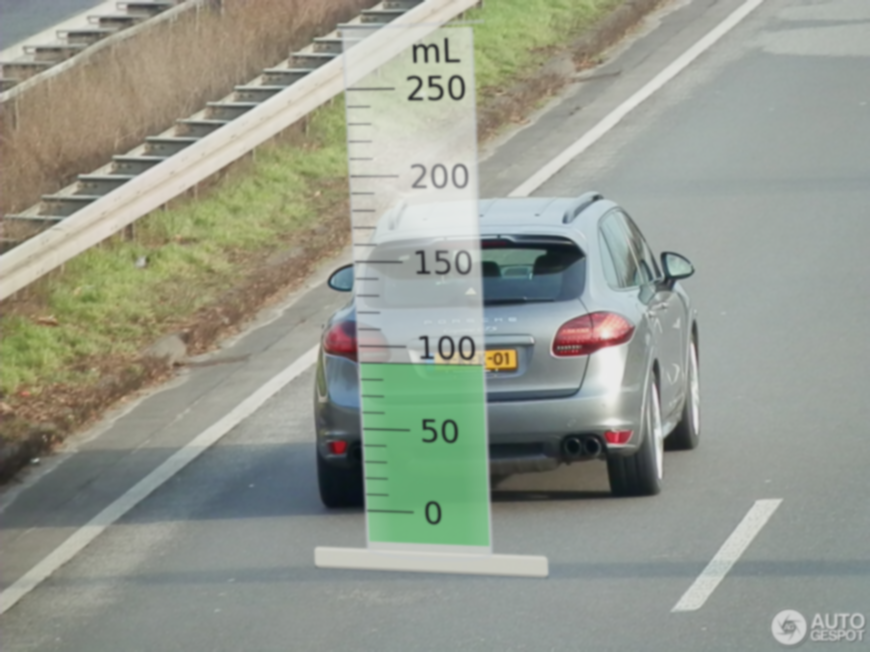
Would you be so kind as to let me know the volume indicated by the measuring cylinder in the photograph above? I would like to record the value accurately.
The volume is 90 mL
